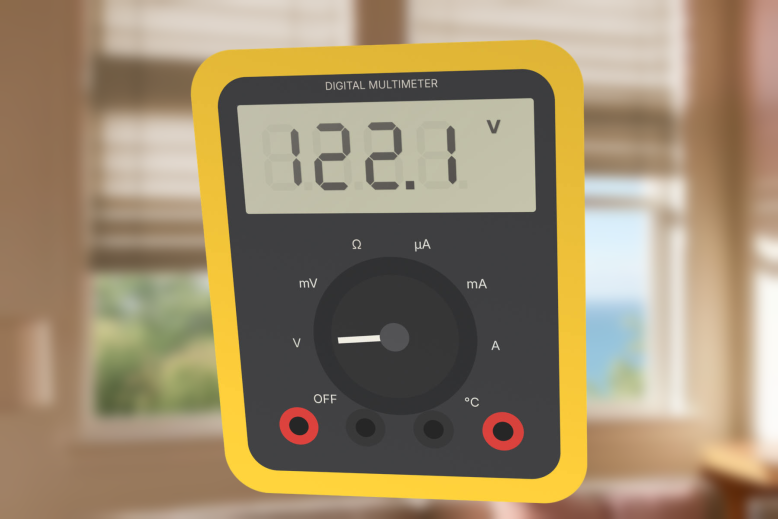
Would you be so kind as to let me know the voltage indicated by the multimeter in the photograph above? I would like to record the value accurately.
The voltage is 122.1 V
